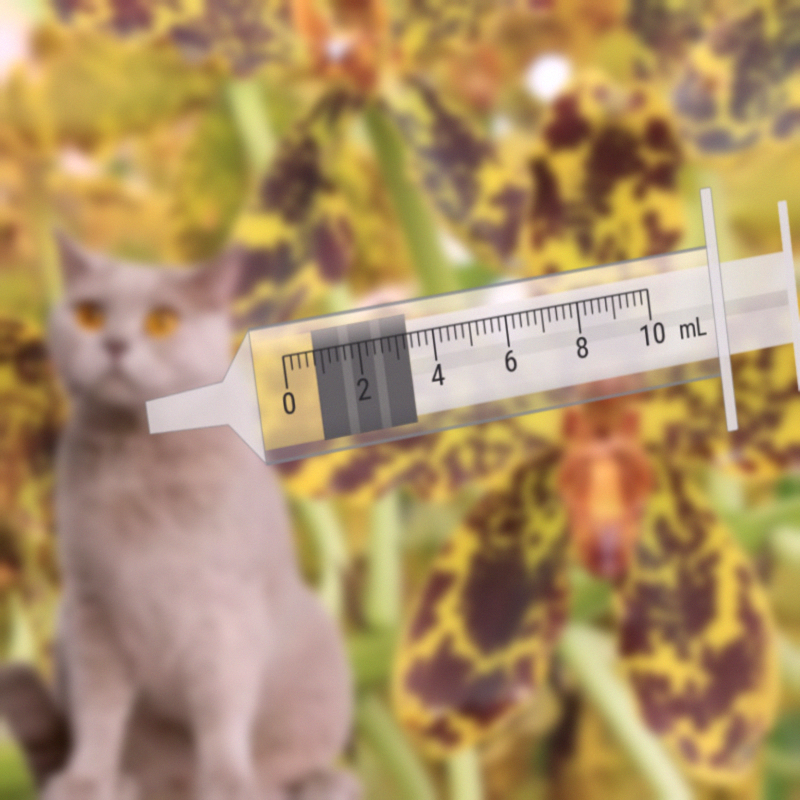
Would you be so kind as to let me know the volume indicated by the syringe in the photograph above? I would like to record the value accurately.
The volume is 0.8 mL
